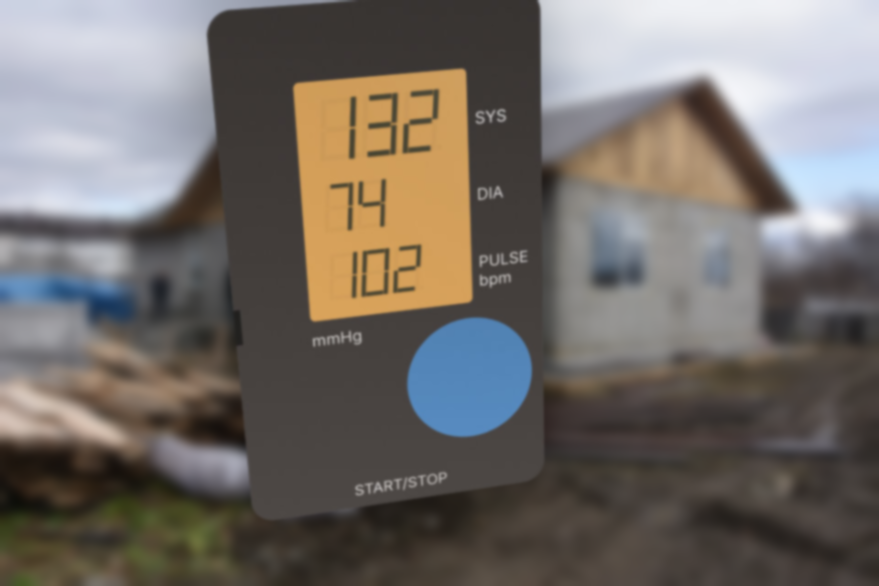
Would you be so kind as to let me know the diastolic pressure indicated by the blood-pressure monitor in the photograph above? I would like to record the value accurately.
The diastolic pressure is 74 mmHg
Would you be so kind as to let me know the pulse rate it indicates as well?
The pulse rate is 102 bpm
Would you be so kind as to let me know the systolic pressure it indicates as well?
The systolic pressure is 132 mmHg
